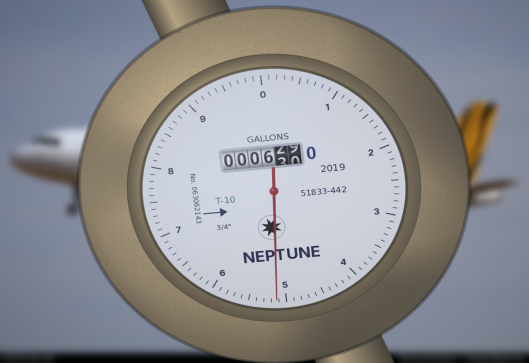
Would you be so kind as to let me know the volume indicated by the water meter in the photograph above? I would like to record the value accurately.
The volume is 6295.1 gal
